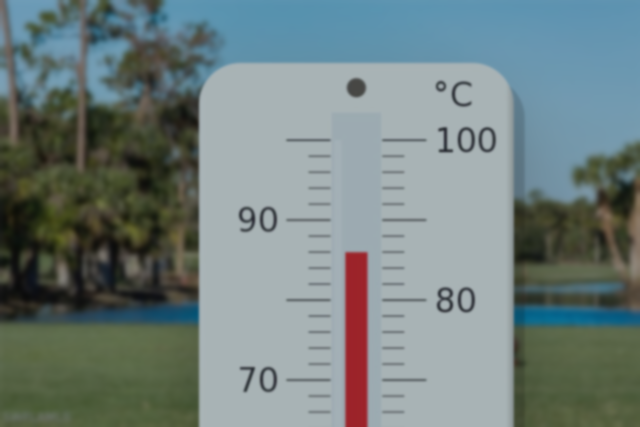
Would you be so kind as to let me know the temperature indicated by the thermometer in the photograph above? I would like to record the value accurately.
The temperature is 86 °C
